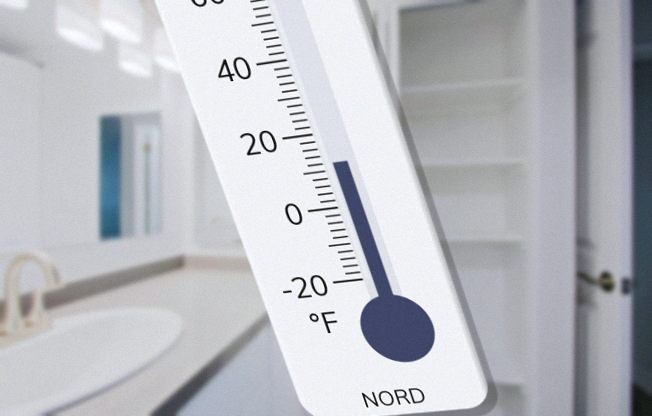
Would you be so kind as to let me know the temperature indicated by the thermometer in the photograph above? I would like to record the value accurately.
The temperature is 12 °F
